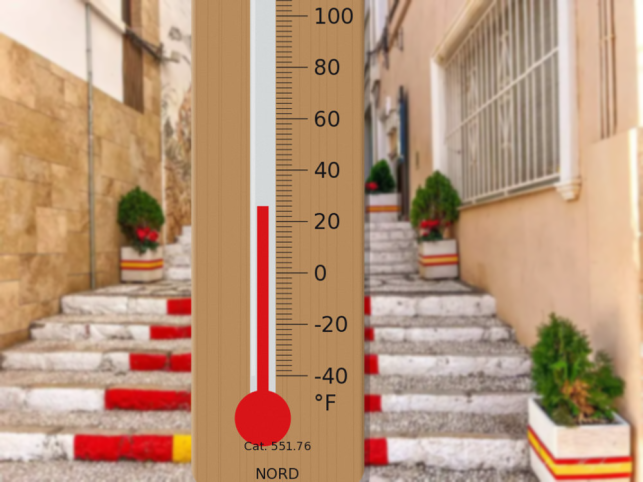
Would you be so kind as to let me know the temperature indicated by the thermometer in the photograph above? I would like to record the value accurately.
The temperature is 26 °F
